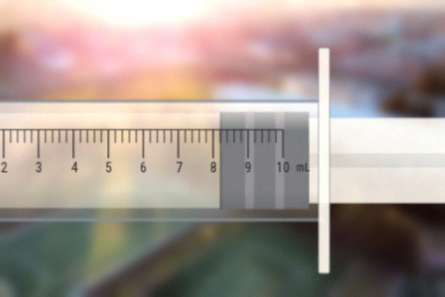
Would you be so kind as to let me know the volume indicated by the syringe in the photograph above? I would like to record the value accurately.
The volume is 8.2 mL
